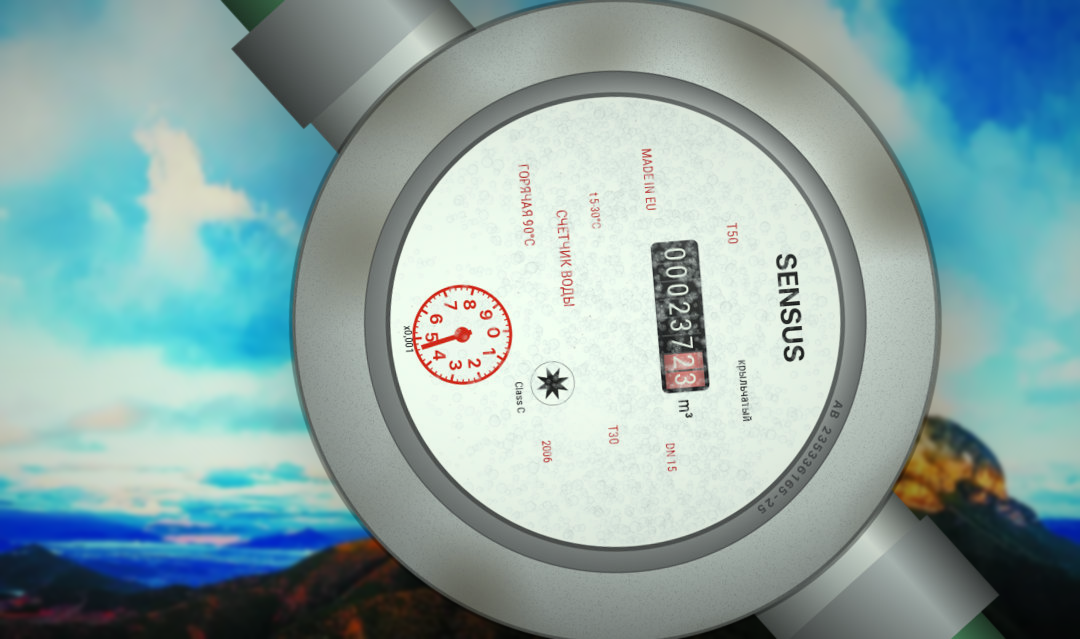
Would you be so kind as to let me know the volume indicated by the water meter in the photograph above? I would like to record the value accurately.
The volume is 237.234 m³
